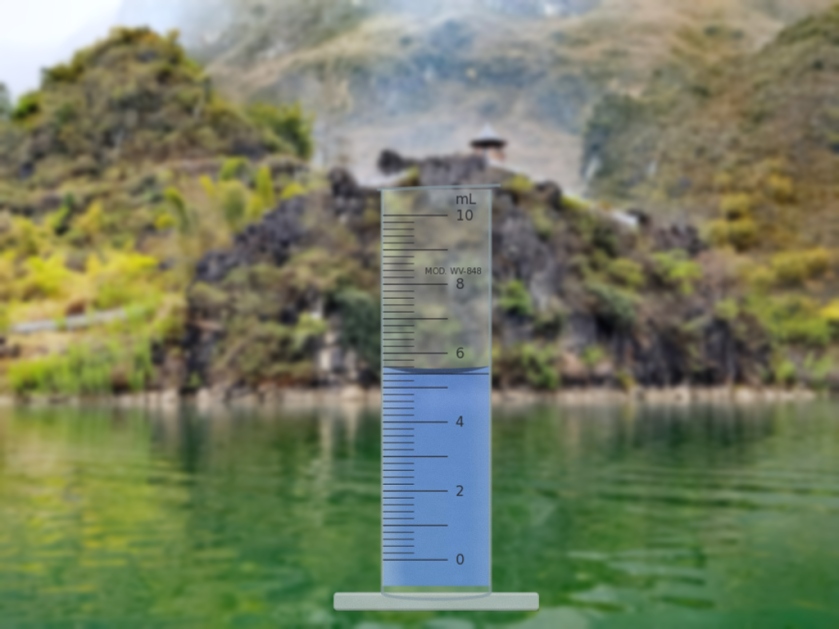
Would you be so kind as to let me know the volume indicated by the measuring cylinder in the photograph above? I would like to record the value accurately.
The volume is 5.4 mL
